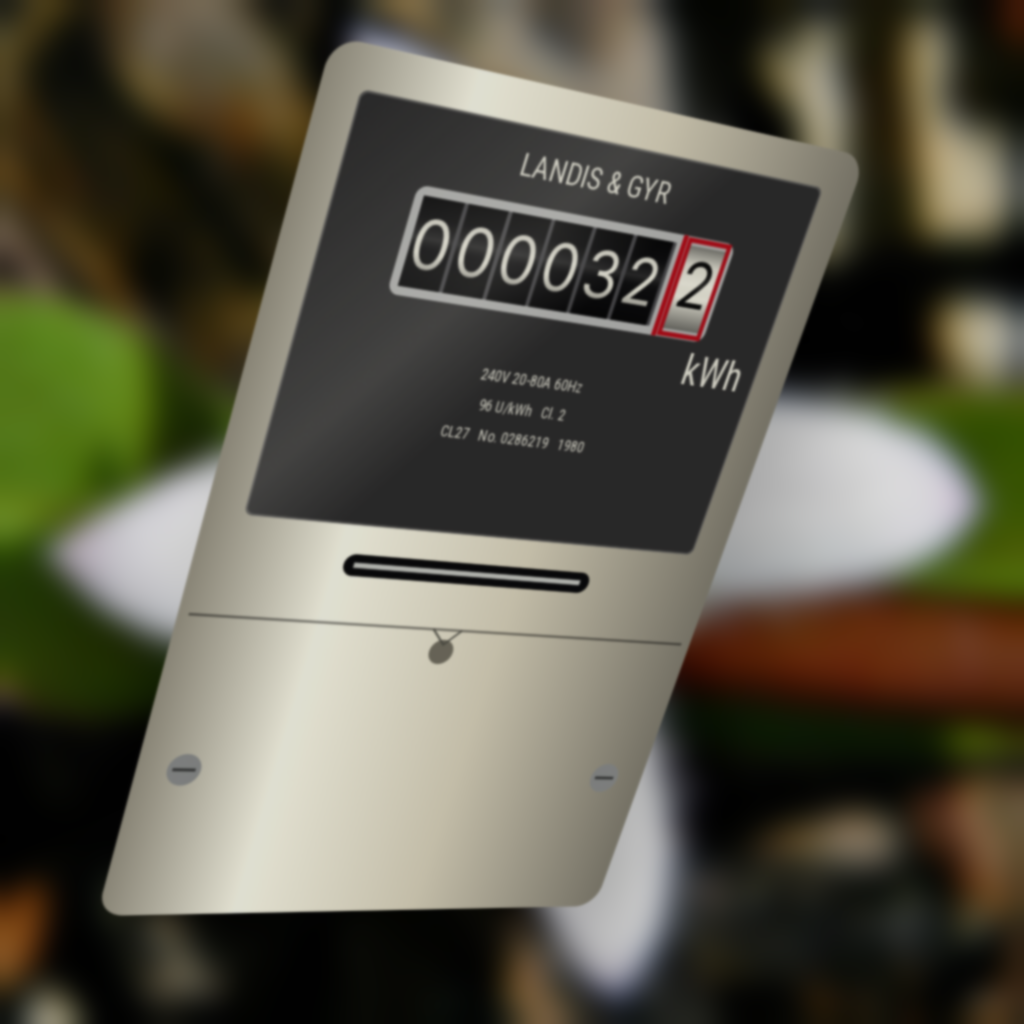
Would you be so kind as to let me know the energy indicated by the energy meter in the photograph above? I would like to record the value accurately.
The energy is 32.2 kWh
